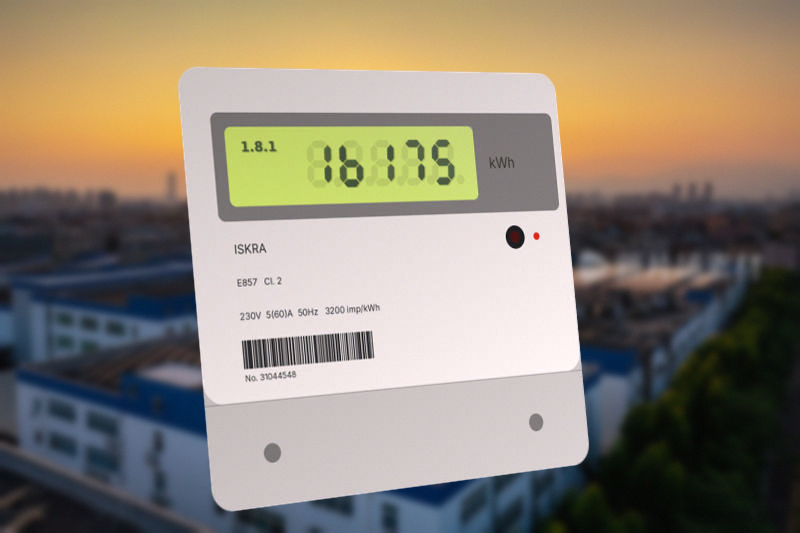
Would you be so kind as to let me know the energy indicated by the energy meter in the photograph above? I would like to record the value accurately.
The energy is 16175 kWh
